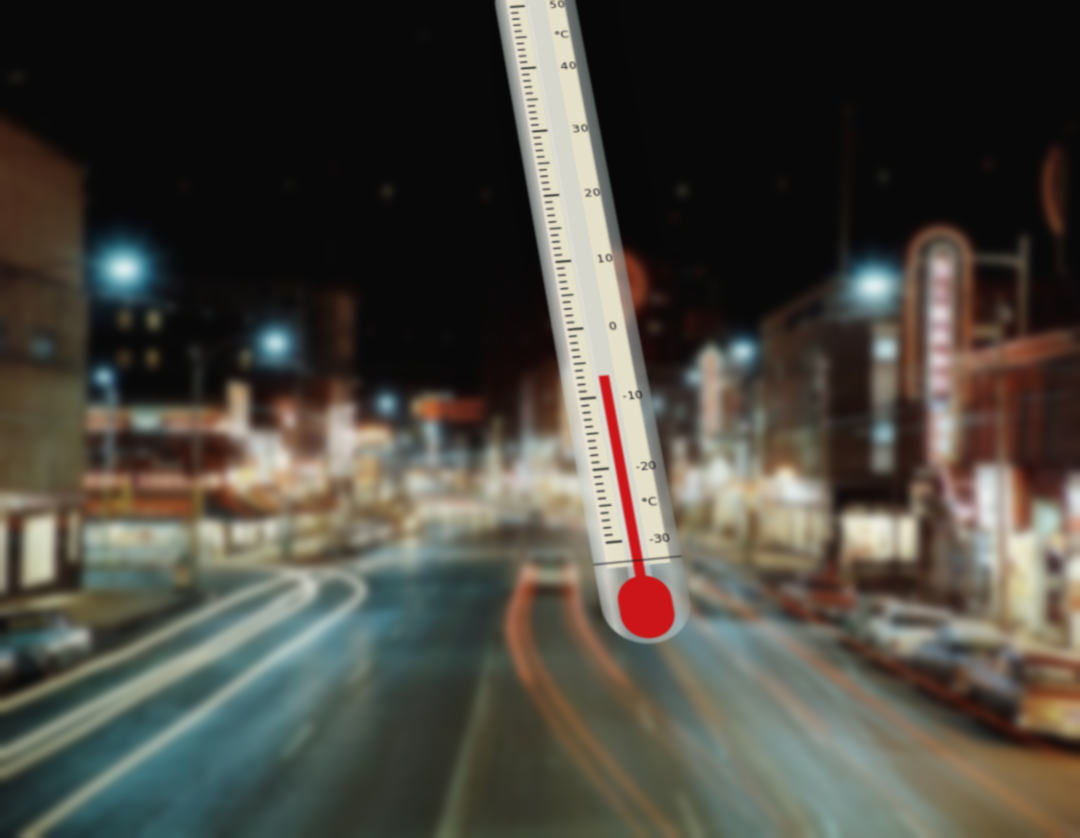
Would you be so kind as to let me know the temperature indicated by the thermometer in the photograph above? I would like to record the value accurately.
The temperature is -7 °C
